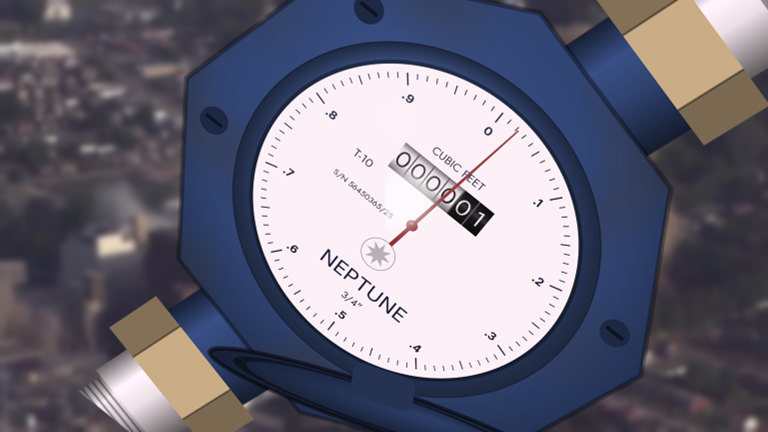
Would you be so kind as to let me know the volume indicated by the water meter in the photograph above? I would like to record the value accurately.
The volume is 1.02 ft³
